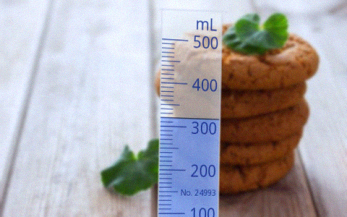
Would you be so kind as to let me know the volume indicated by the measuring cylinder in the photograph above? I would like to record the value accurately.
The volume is 320 mL
